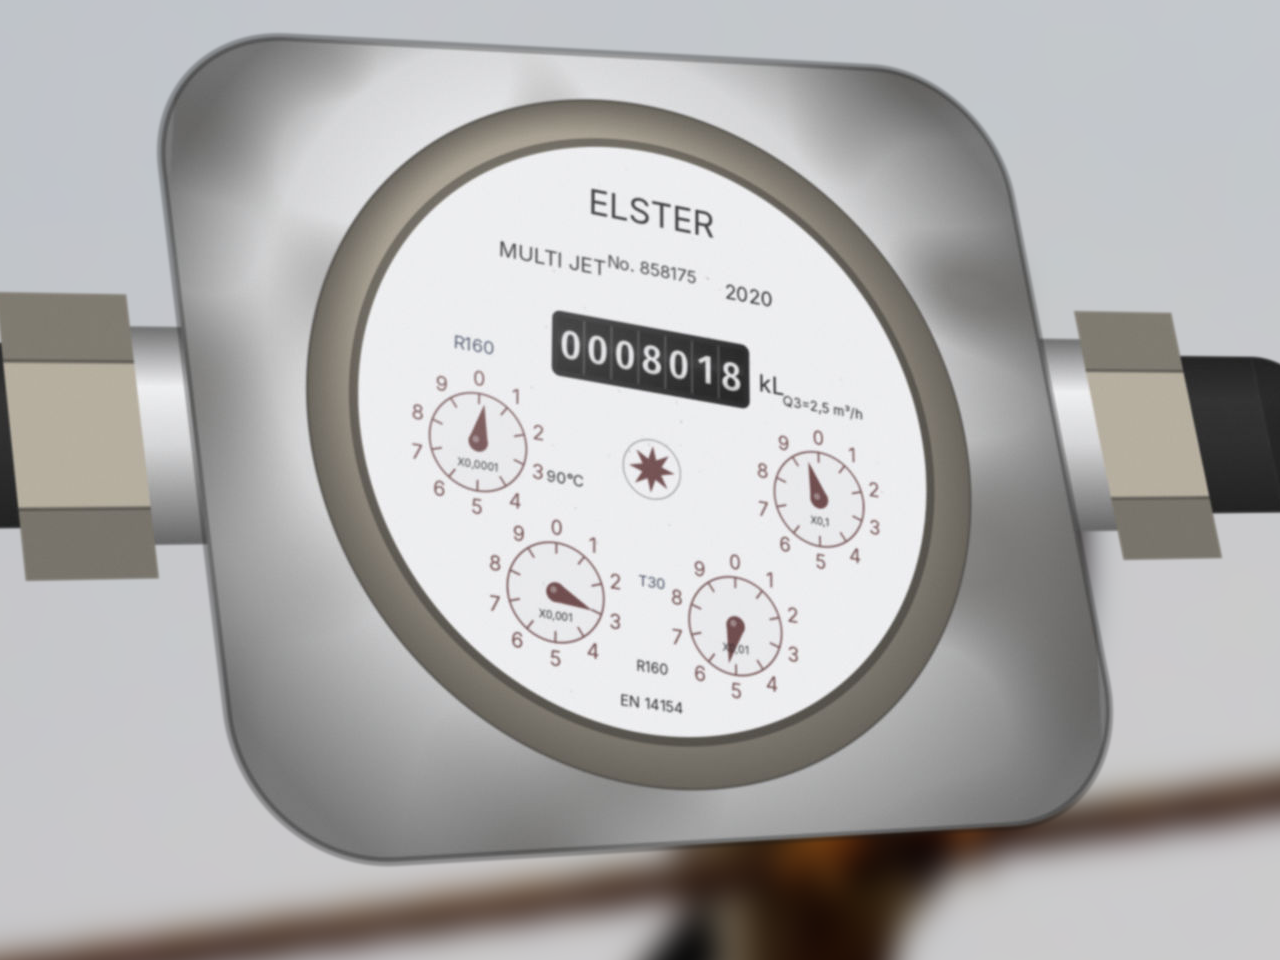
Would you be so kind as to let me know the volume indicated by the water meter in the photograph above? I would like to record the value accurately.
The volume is 8017.9530 kL
